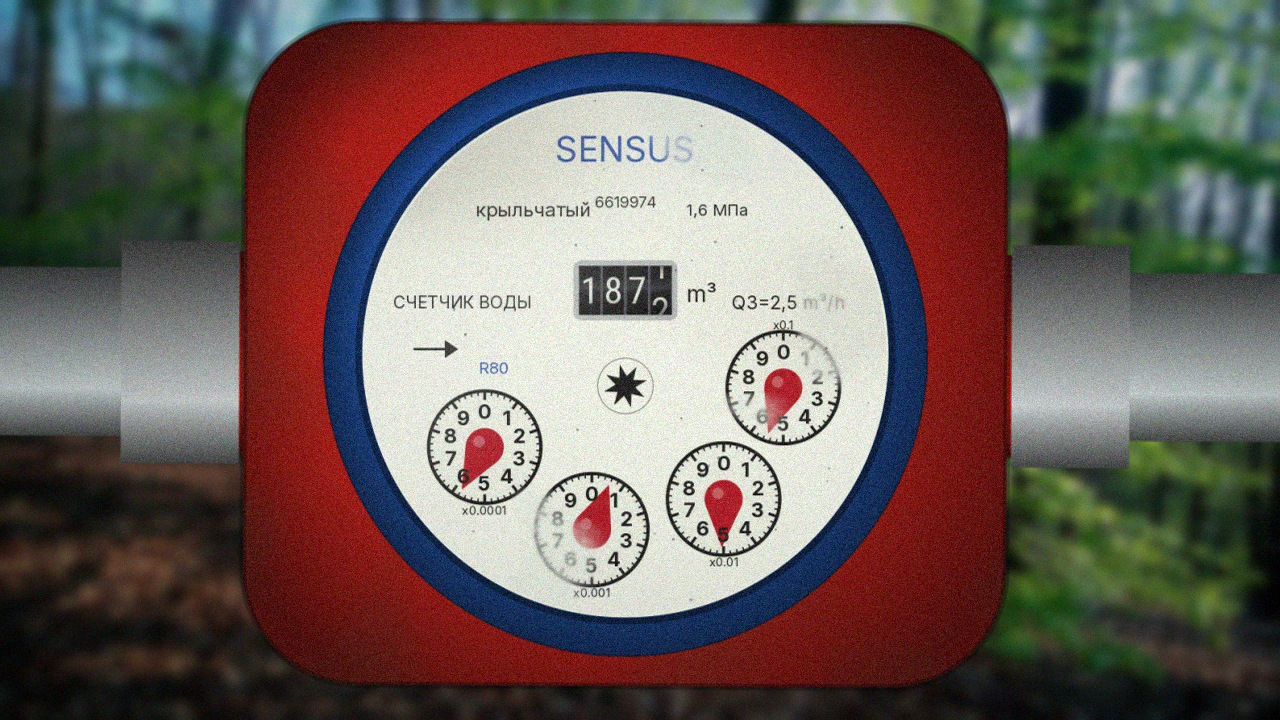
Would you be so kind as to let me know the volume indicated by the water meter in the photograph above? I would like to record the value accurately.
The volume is 1871.5505 m³
